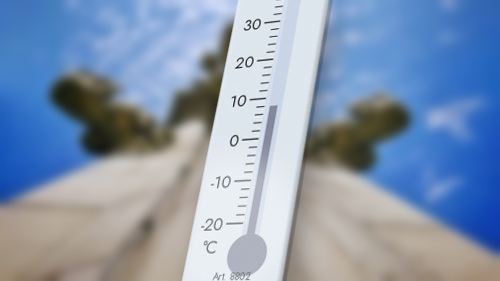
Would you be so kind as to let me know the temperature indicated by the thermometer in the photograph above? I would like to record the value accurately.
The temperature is 8 °C
